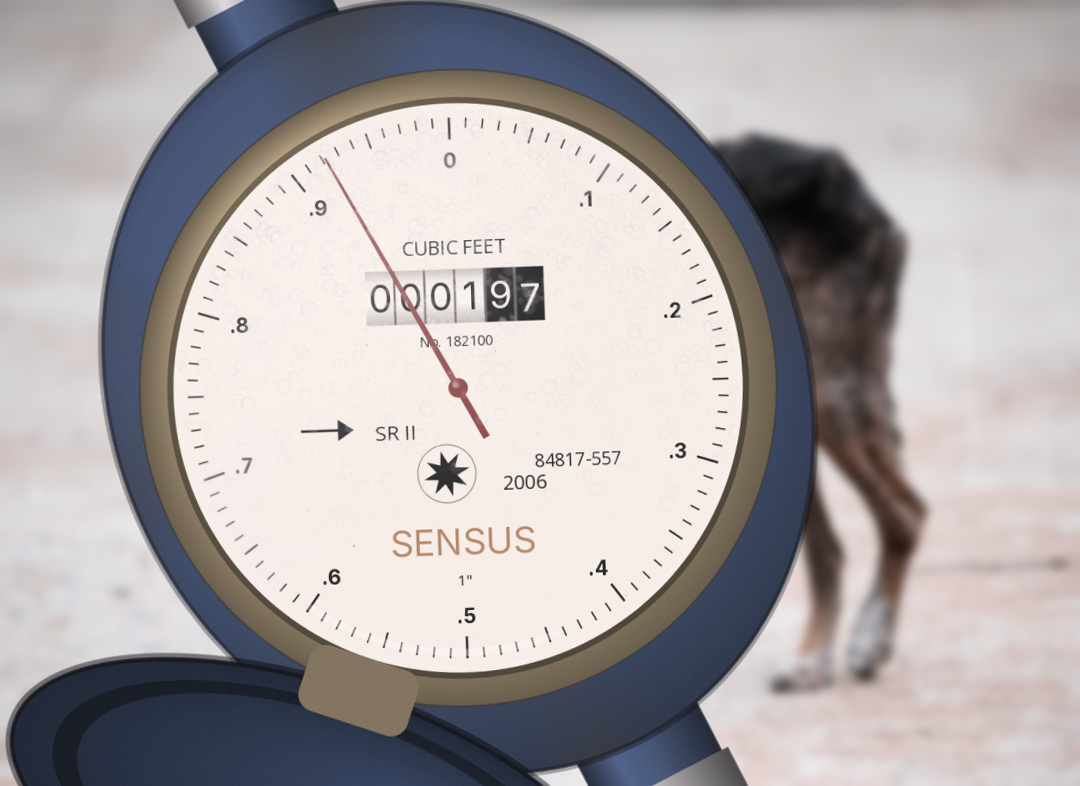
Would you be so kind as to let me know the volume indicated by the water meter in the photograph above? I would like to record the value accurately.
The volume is 196.92 ft³
